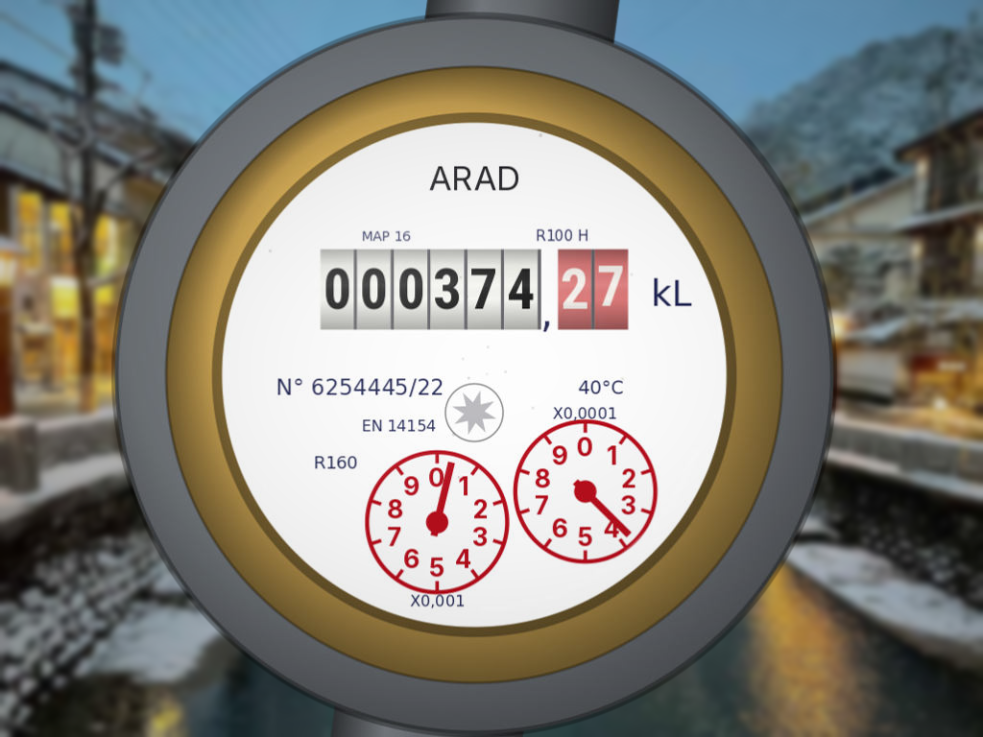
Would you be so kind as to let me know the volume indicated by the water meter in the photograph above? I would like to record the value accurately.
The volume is 374.2703 kL
